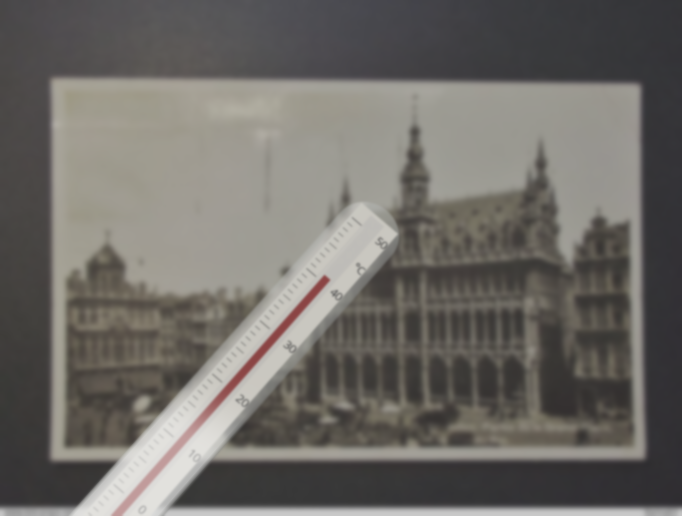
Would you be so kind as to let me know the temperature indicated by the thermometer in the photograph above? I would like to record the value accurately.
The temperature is 41 °C
